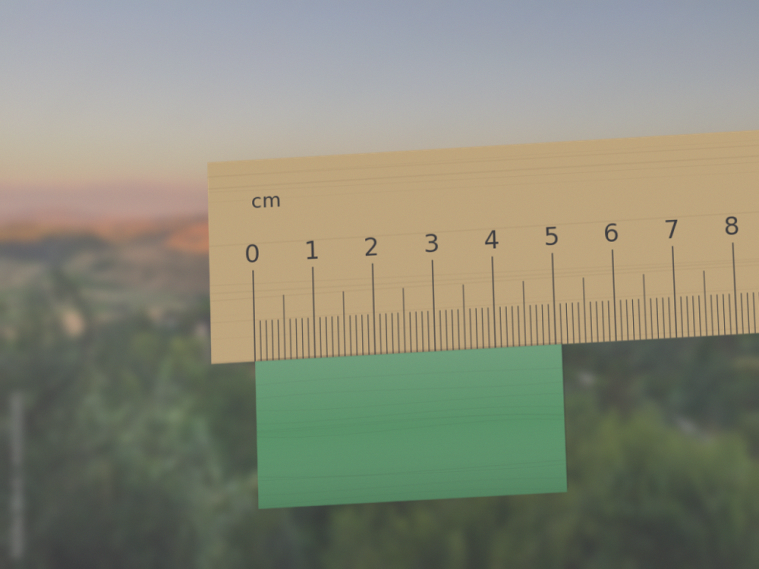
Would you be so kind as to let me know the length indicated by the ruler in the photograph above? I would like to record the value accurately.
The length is 5.1 cm
